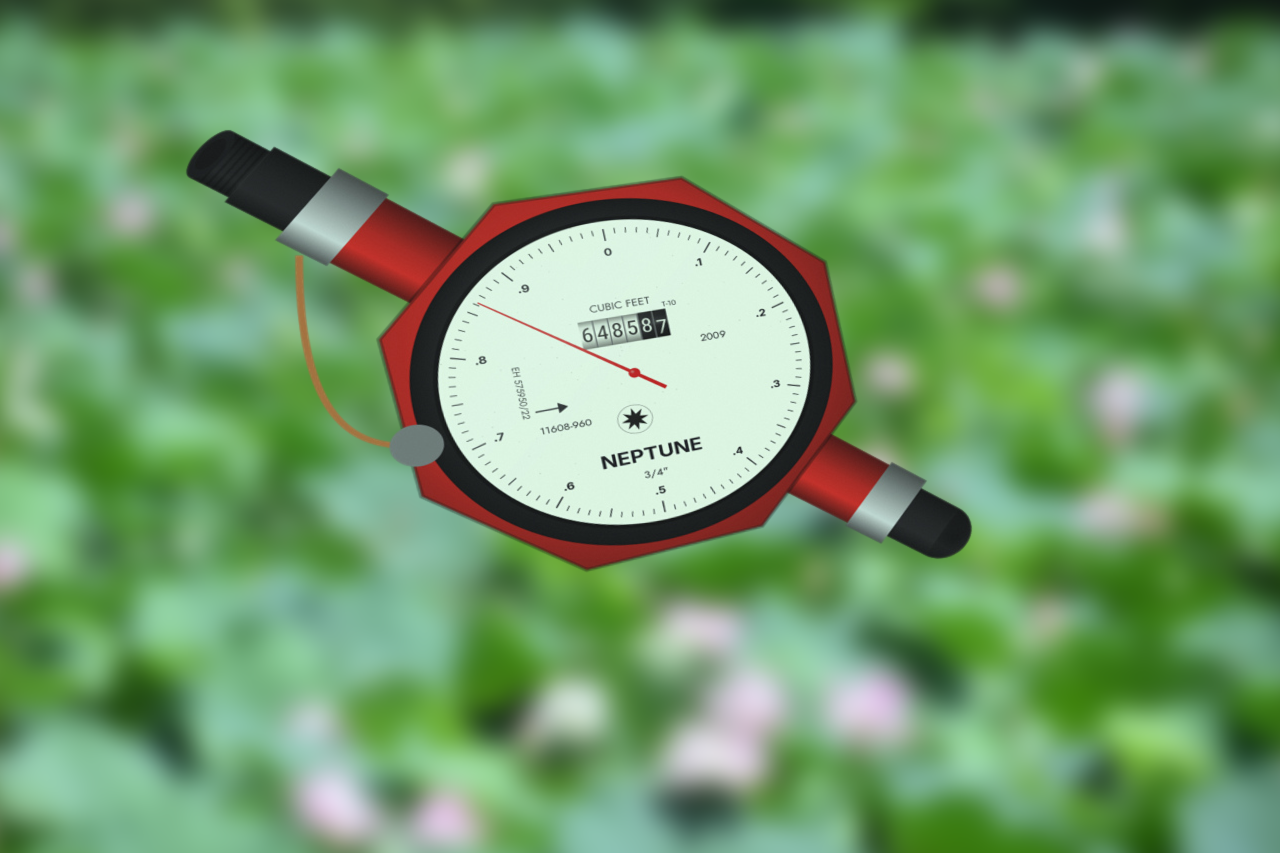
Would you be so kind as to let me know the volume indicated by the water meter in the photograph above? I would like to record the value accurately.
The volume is 648586.86 ft³
